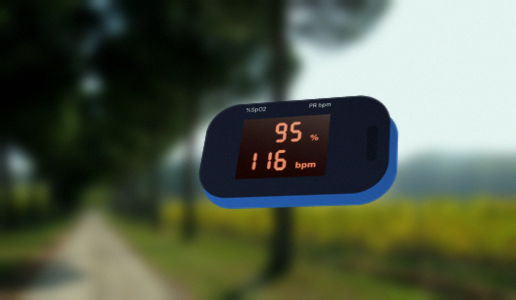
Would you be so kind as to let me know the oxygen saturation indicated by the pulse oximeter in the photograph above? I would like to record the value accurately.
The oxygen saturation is 95 %
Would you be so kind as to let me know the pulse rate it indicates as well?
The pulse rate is 116 bpm
